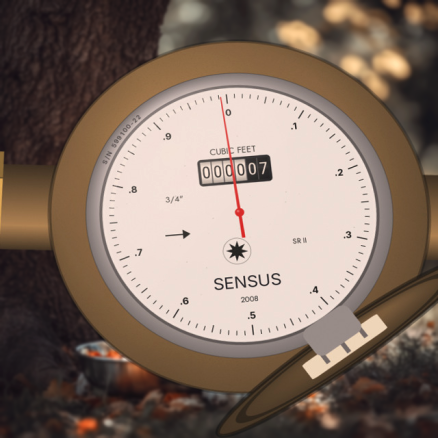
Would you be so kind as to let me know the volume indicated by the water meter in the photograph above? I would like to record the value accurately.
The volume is 6.99 ft³
